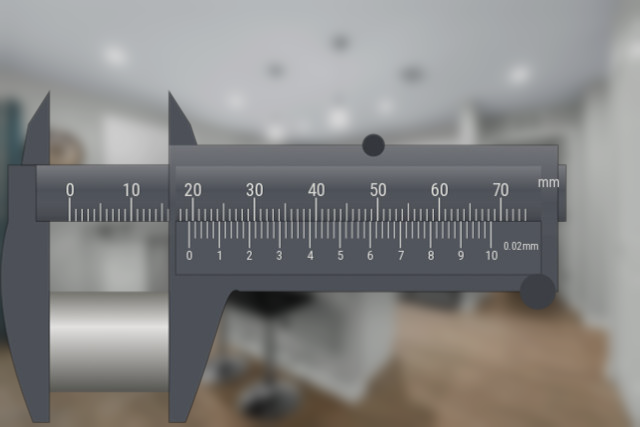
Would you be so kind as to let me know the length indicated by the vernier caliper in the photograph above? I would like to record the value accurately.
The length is 19.4 mm
